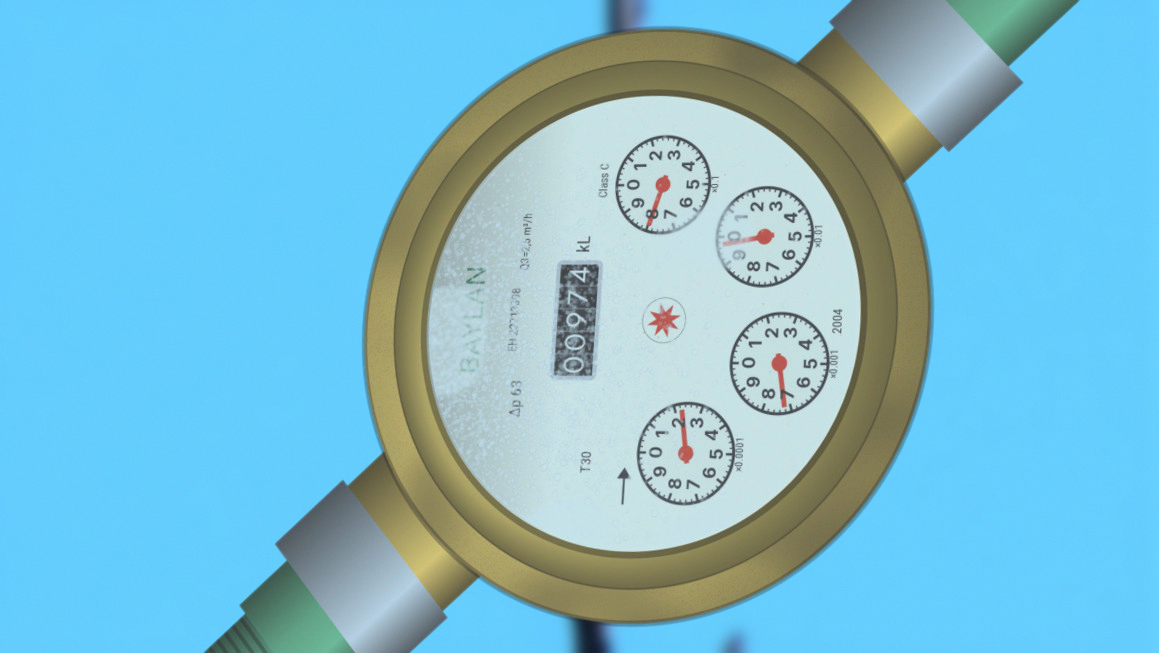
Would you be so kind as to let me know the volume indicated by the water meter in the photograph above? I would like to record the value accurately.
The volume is 974.7972 kL
